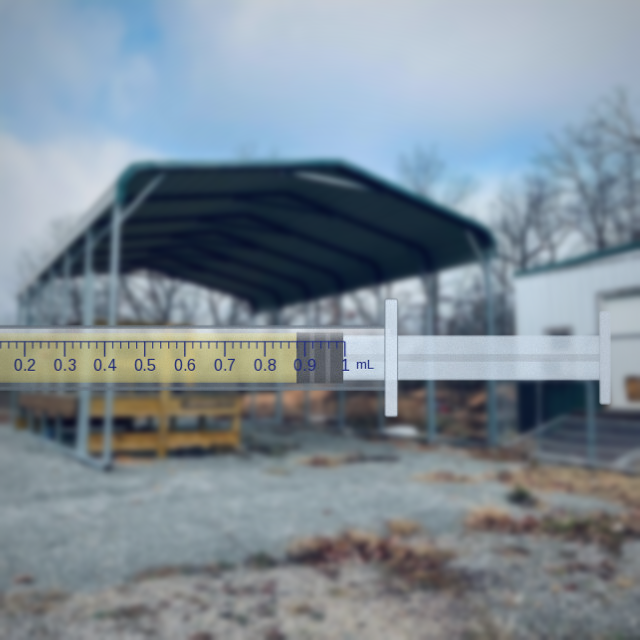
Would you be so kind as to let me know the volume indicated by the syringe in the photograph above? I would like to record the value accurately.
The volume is 0.88 mL
